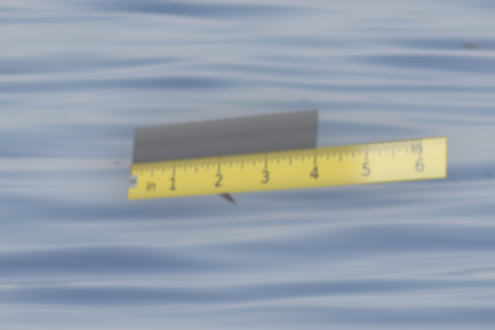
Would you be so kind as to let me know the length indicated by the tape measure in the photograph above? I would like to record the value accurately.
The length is 4 in
